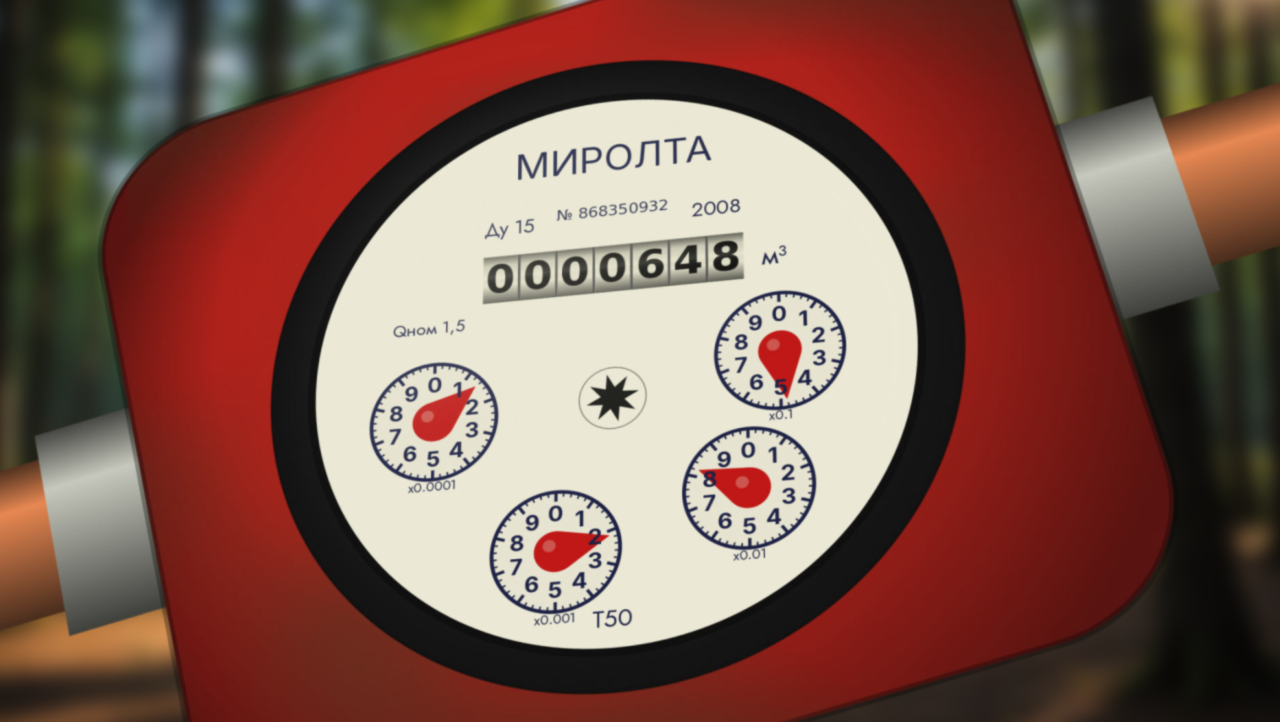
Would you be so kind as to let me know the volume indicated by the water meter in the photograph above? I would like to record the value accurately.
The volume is 648.4821 m³
